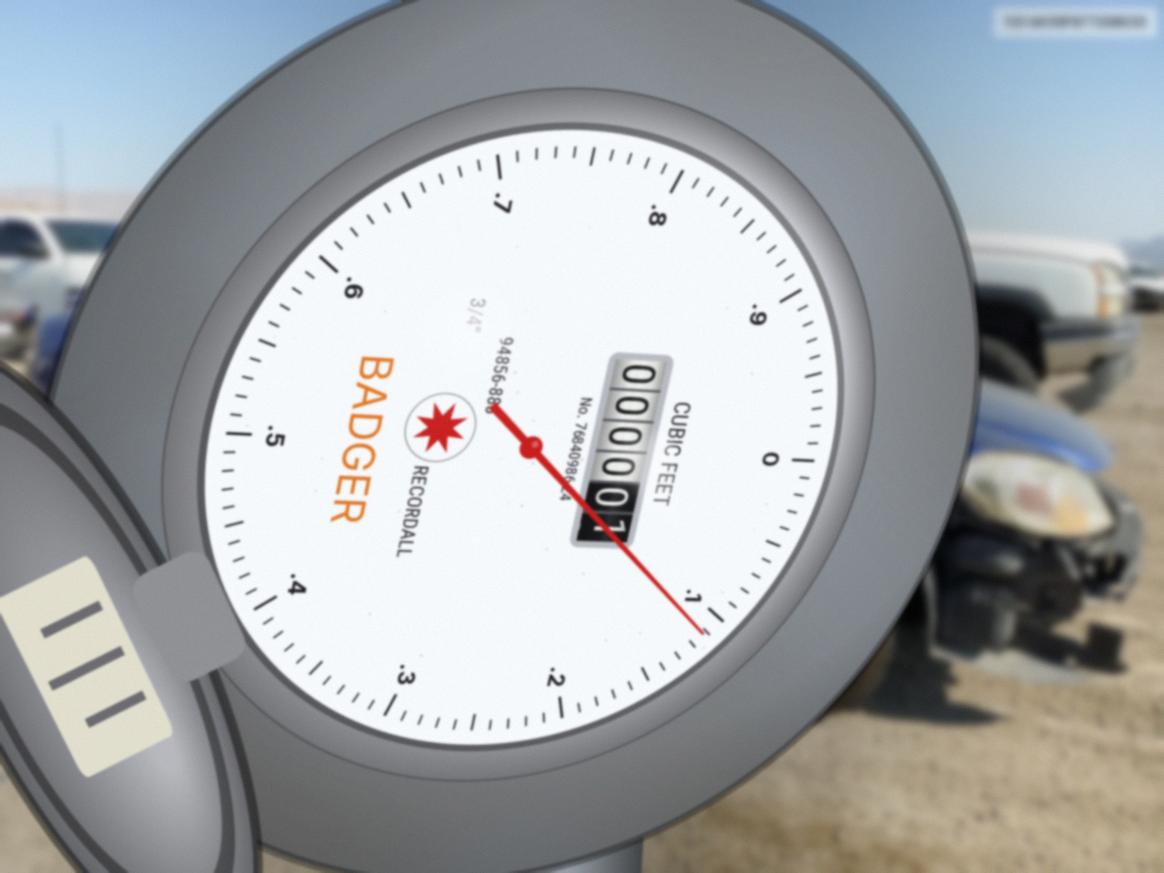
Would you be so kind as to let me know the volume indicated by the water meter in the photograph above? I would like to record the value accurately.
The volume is 1.11 ft³
